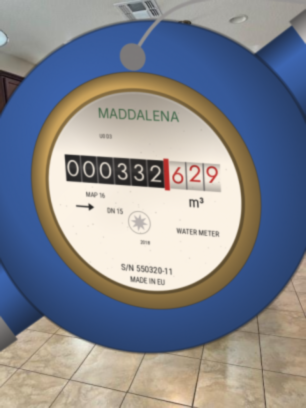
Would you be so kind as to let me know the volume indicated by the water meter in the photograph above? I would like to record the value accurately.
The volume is 332.629 m³
